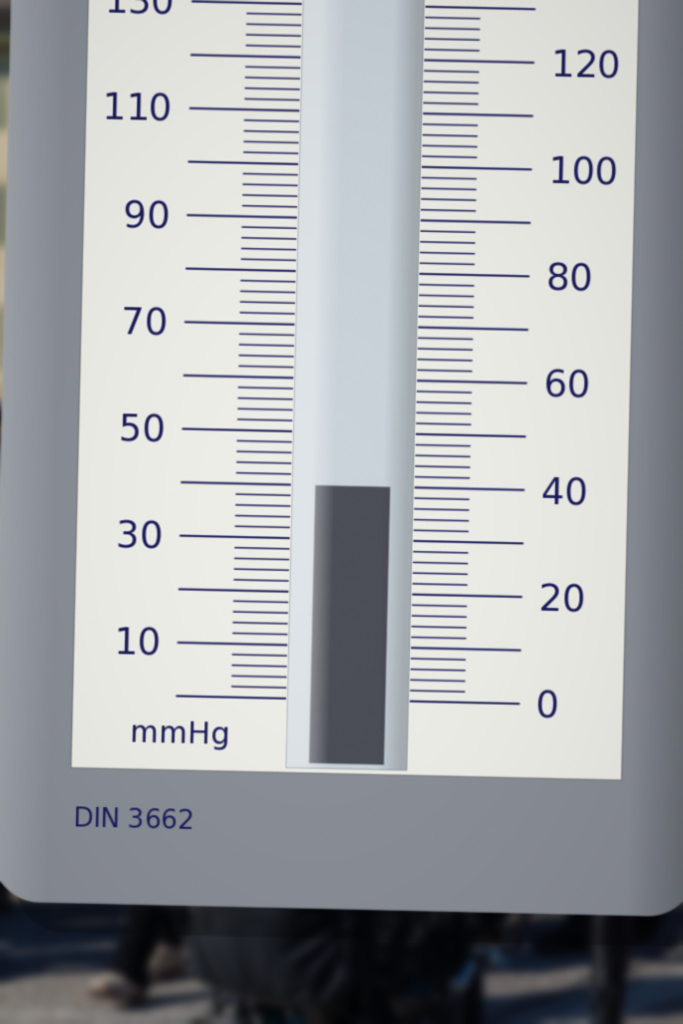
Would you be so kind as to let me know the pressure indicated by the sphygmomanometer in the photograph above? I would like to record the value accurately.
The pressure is 40 mmHg
